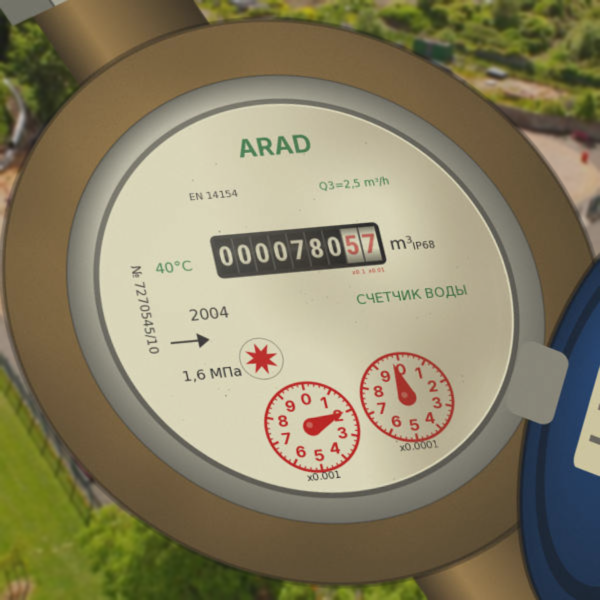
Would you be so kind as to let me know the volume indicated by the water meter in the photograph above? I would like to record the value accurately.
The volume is 780.5719 m³
